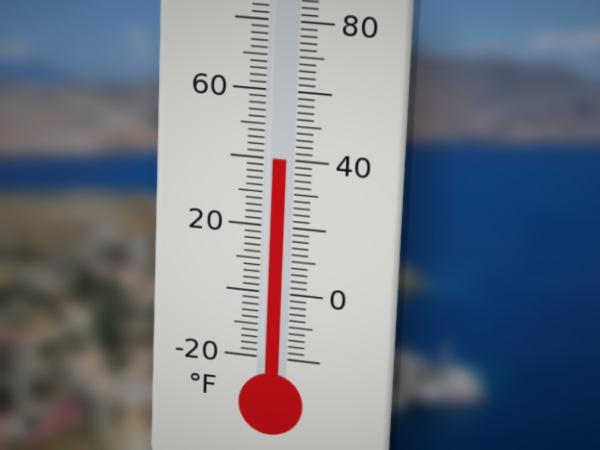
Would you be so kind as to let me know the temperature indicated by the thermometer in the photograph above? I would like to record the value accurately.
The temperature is 40 °F
